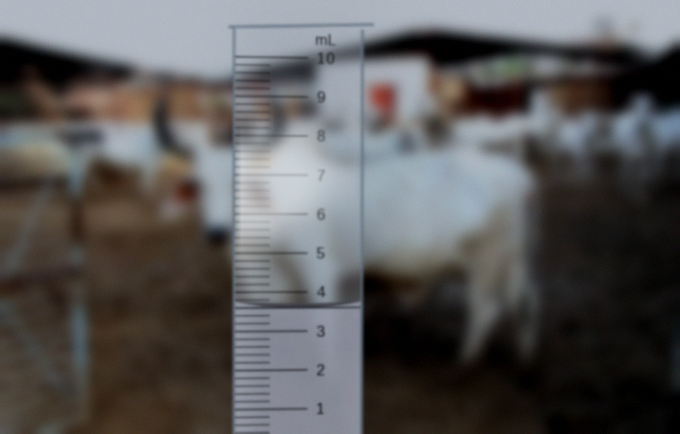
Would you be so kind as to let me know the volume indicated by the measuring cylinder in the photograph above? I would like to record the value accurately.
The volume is 3.6 mL
